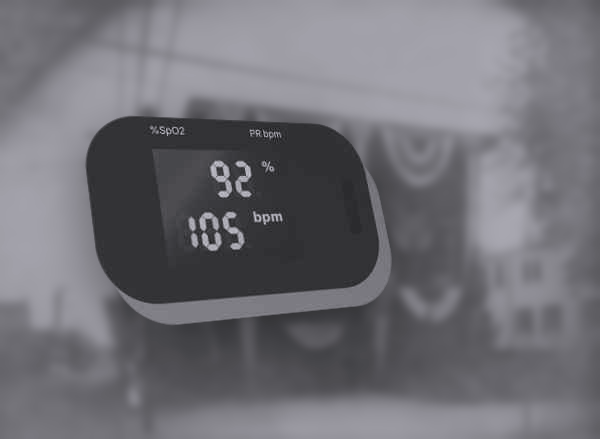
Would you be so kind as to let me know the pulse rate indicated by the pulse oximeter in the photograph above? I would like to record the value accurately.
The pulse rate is 105 bpm
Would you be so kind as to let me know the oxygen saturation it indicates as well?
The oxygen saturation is 92 %
